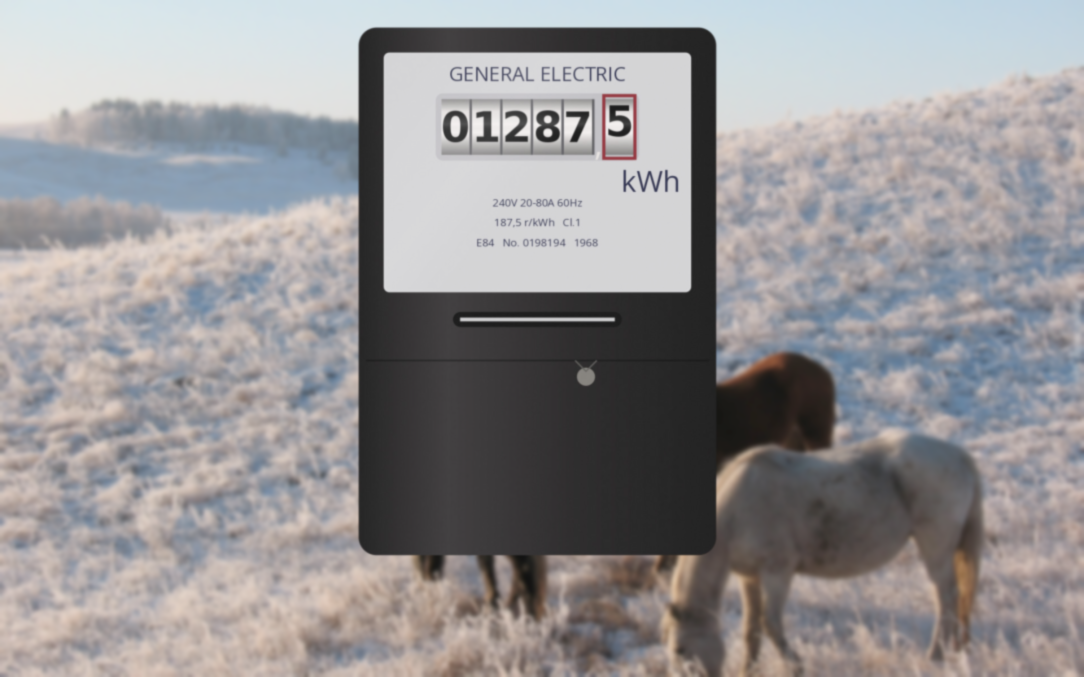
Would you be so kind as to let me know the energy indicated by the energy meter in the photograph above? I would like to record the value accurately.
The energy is 1287.5 kWh
